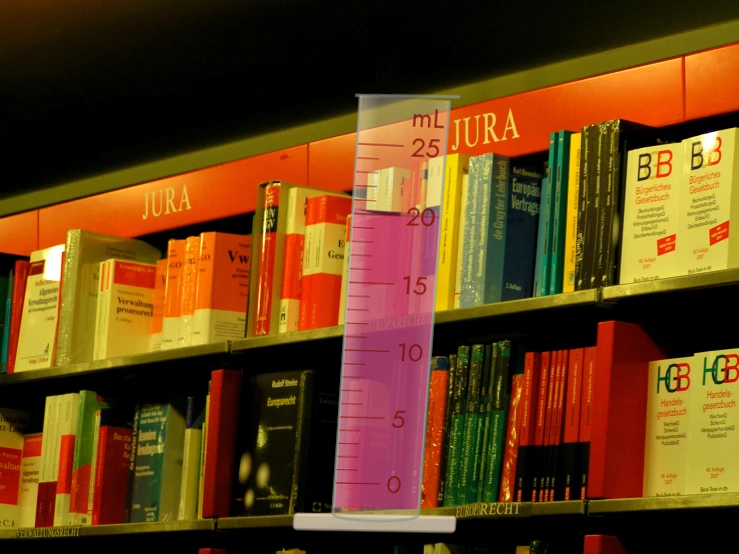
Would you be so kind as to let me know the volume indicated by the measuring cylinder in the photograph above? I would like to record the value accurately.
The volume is 20 mL
